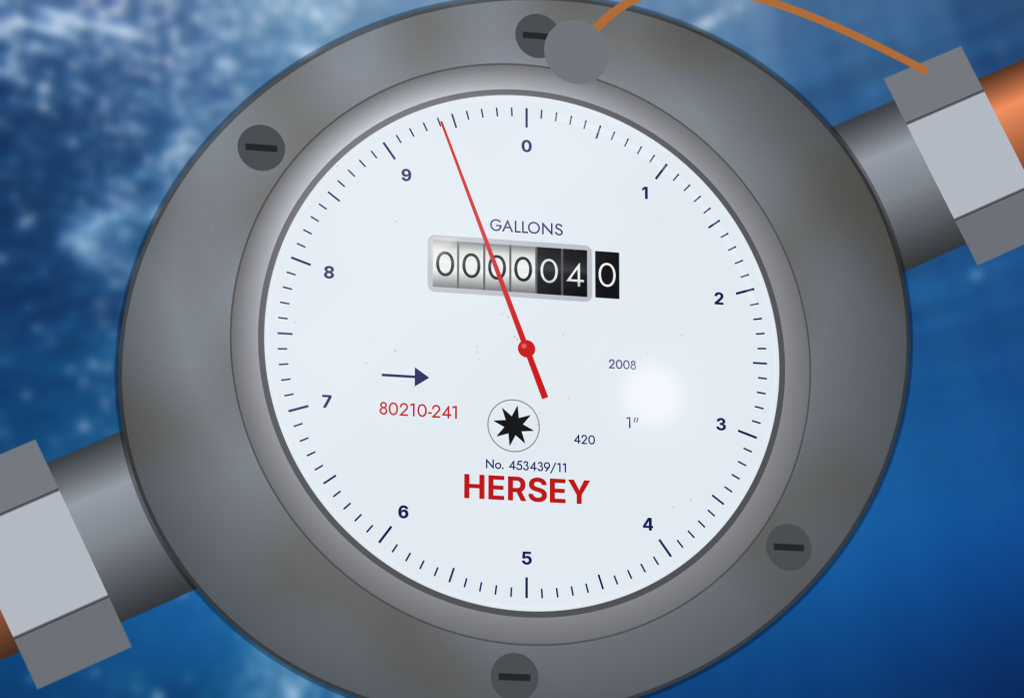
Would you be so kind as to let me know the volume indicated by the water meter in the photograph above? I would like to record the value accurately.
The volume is 39.4 gal
